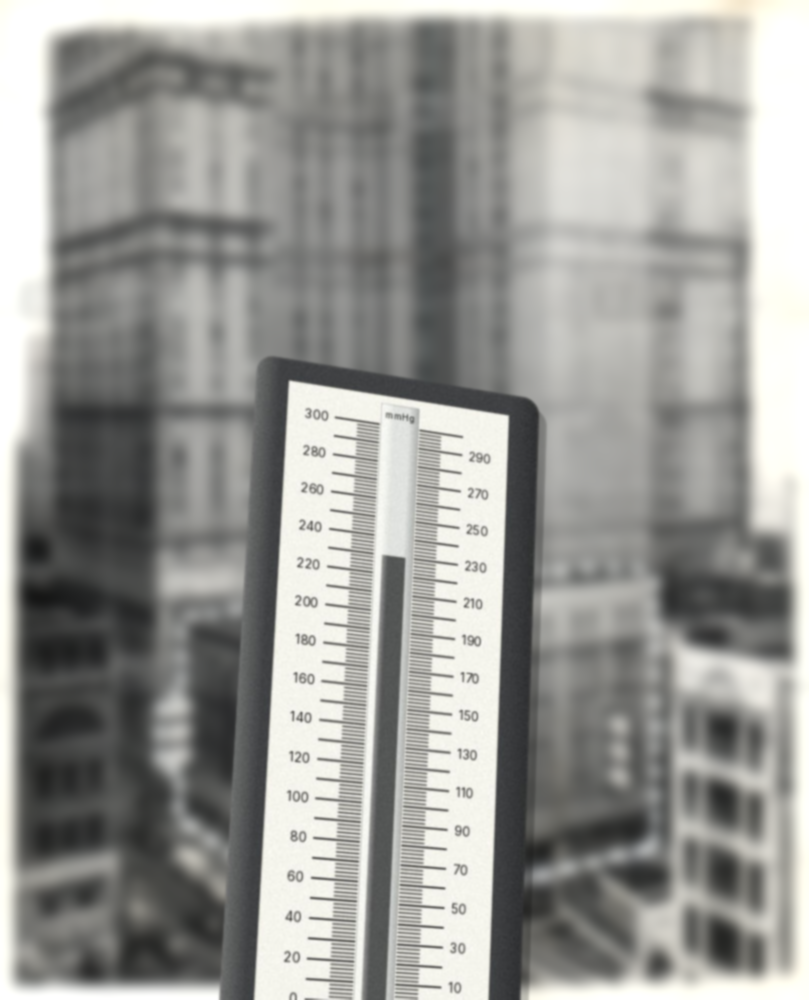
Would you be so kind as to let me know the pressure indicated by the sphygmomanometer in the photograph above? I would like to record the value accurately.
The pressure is 230 mmHg
